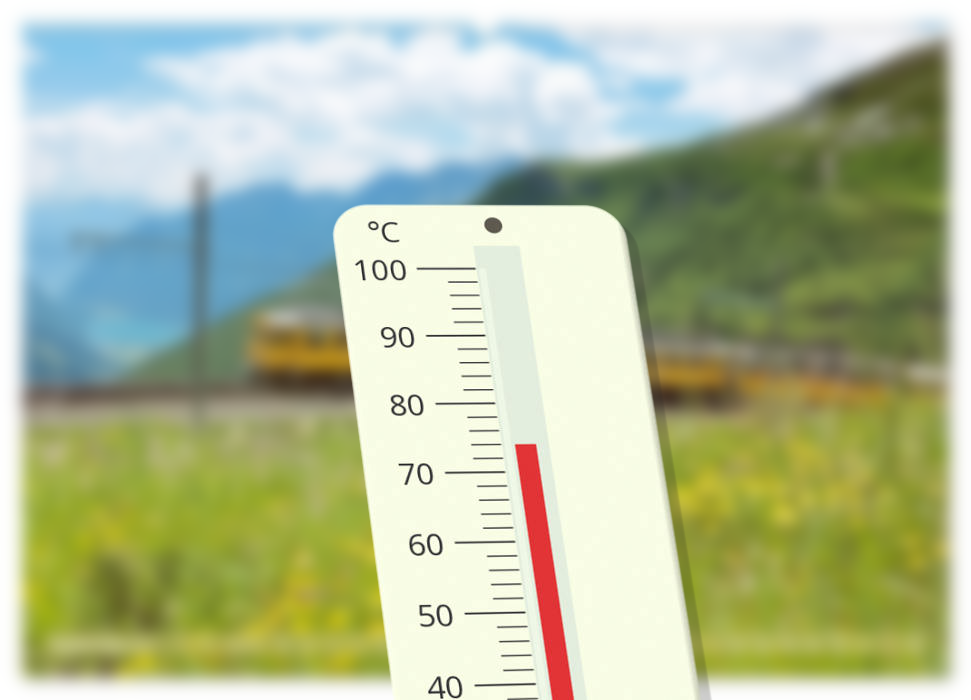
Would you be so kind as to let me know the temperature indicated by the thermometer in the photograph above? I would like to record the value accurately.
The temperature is 74 °C
